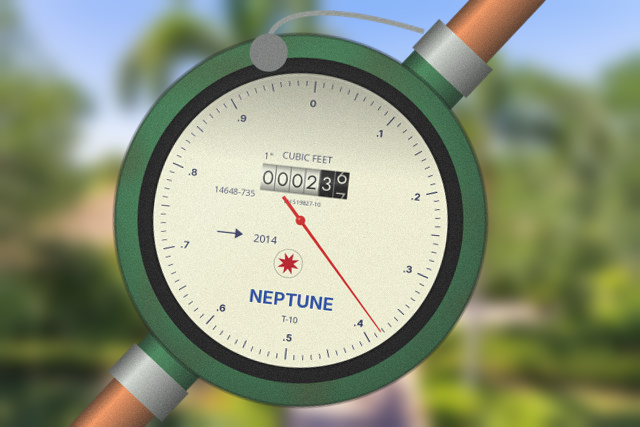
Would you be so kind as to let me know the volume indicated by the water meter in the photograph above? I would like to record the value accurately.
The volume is 236.38 ft³
